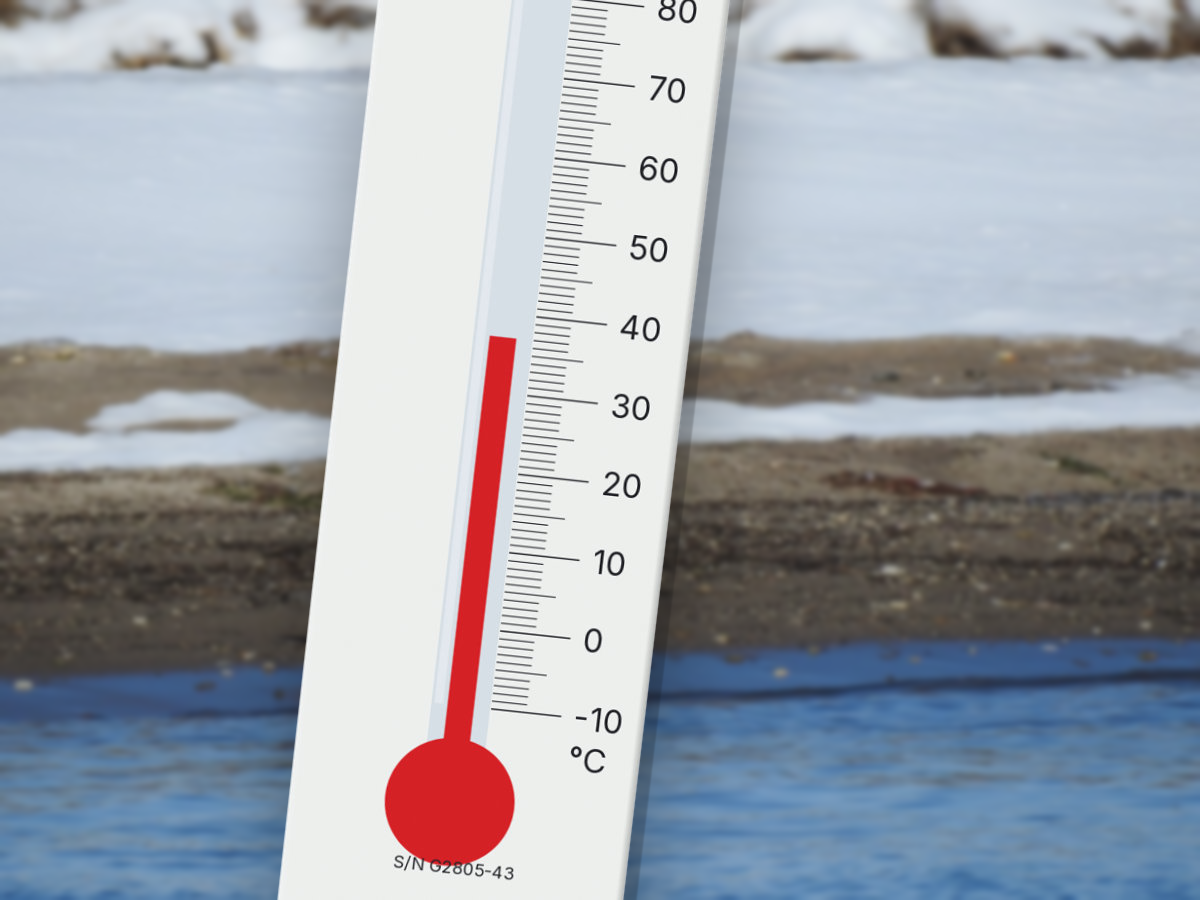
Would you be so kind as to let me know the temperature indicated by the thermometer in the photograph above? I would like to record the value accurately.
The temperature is 37 °C
